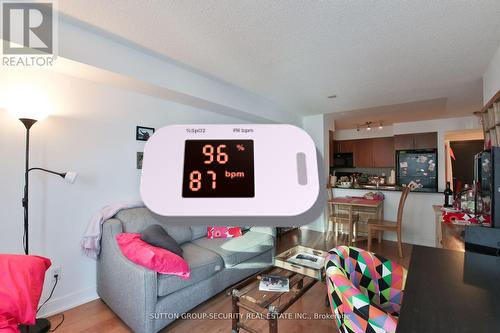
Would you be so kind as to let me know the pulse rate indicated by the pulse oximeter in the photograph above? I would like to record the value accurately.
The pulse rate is 87 bpm
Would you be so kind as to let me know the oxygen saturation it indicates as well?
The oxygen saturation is 96 %
